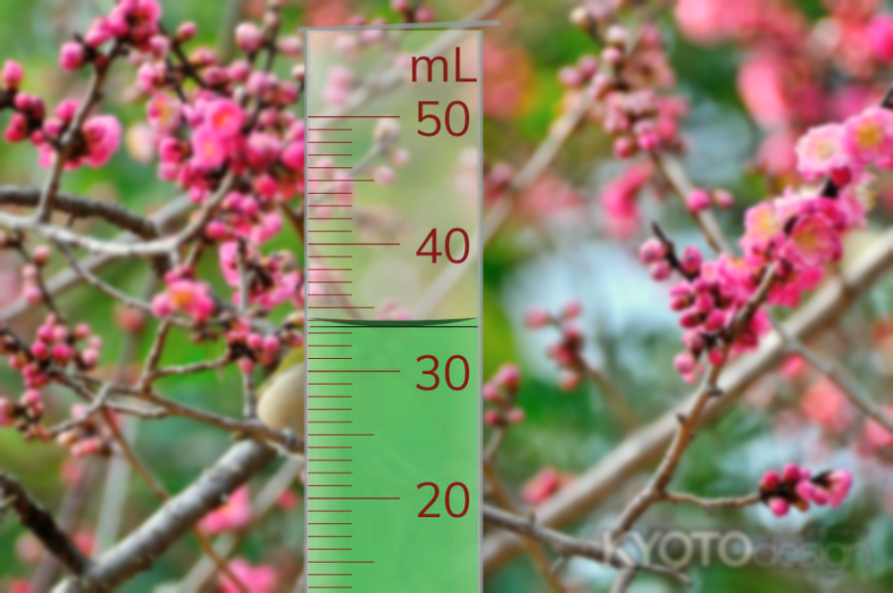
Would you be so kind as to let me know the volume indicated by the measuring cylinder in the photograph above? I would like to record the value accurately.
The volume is 33.5 mL
